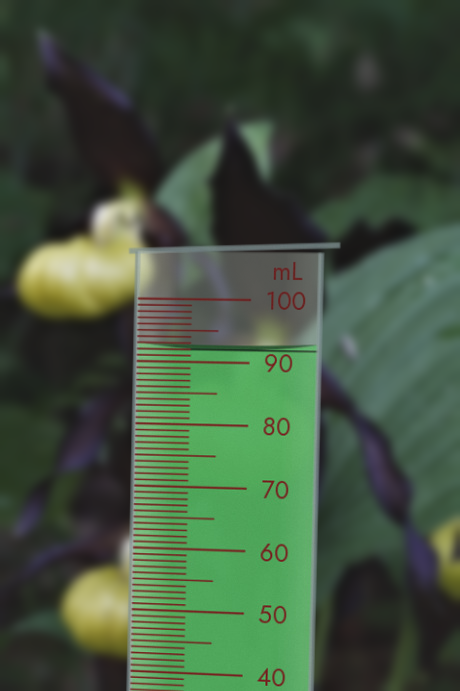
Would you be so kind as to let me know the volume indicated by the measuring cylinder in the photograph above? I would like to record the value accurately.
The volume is 92 mL
